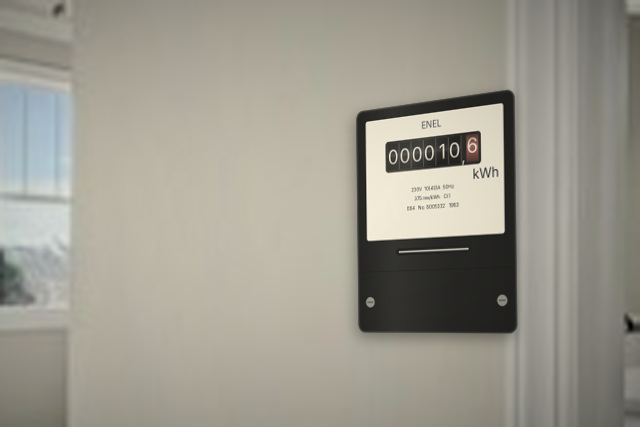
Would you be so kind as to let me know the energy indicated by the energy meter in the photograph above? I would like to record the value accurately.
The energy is 10.6 kWh
